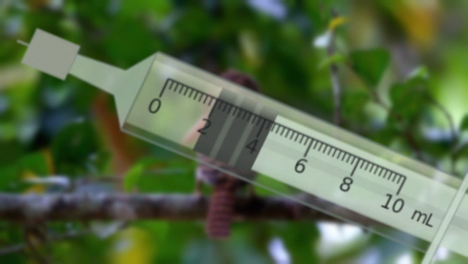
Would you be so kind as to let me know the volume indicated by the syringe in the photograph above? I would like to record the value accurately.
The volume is 2 mL
